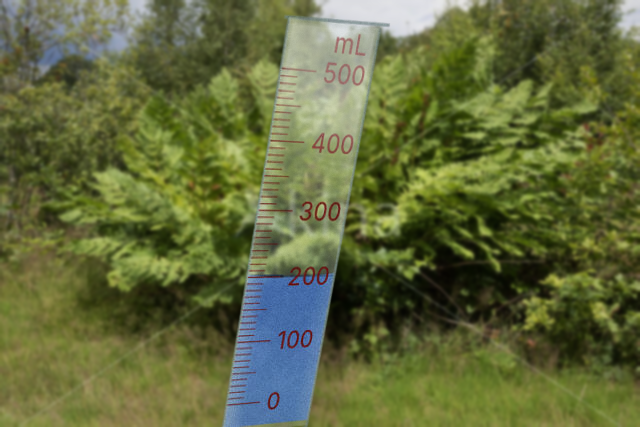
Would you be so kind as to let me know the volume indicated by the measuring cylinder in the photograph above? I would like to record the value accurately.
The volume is 200 mL
